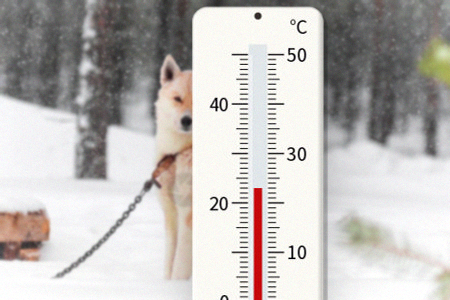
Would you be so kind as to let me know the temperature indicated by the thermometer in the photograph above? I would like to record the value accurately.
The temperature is 23 °C
